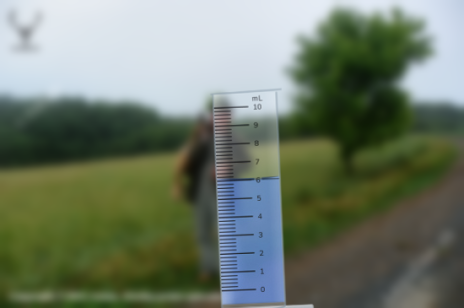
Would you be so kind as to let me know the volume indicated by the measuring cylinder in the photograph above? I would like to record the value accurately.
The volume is 6 mL
